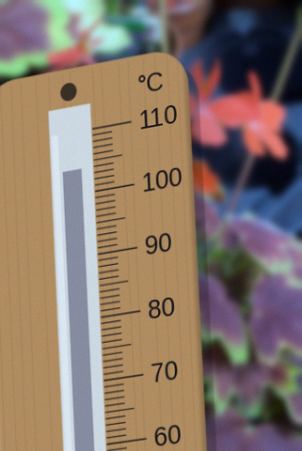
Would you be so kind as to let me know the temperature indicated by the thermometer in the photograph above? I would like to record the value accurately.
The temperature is 104 °C
